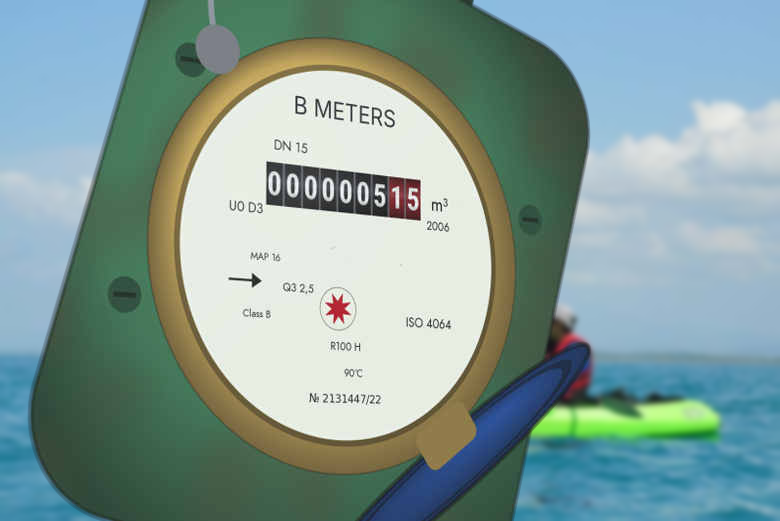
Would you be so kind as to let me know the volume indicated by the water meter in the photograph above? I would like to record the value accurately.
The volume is 5.15 m³
